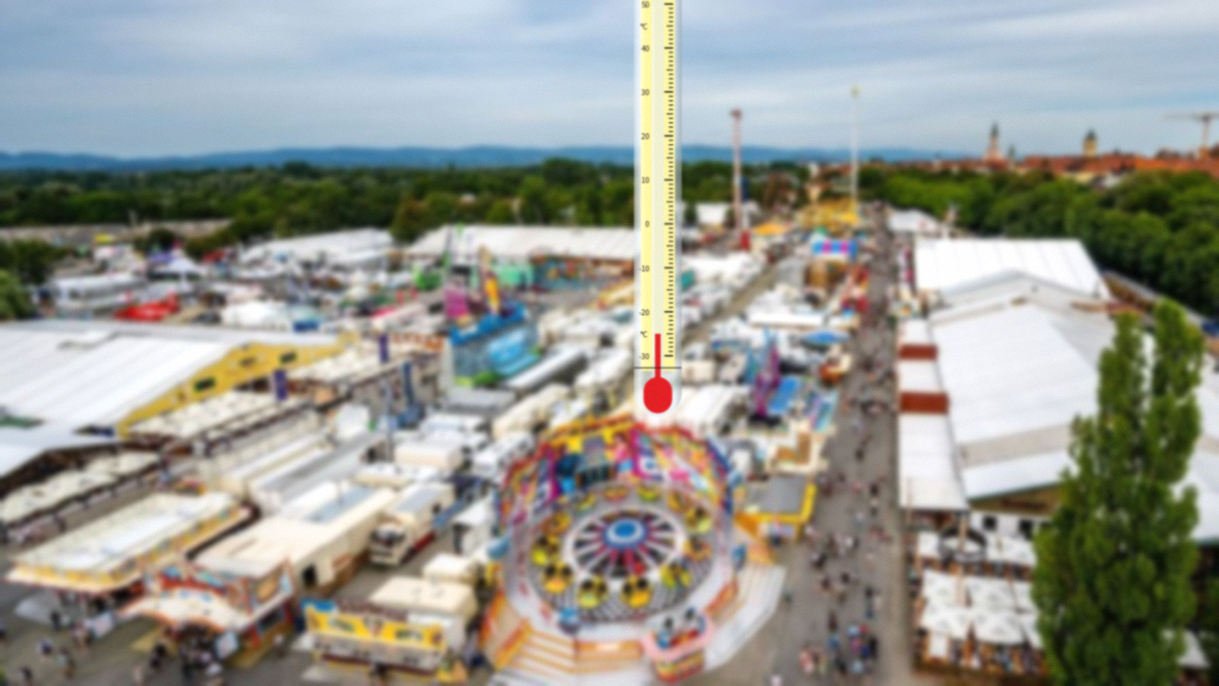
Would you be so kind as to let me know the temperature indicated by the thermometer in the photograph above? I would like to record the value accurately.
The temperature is -25 °C
